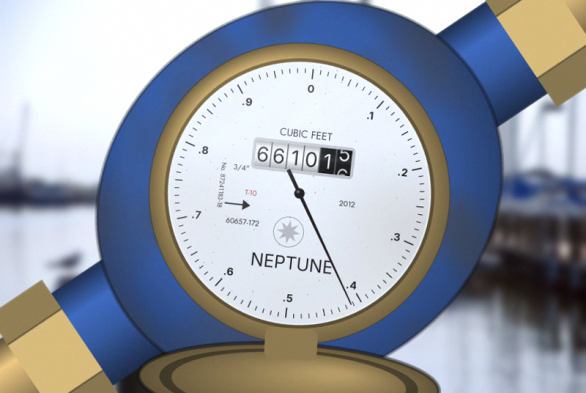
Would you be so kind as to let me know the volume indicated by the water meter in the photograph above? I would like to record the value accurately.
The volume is 661015.41 ft³
